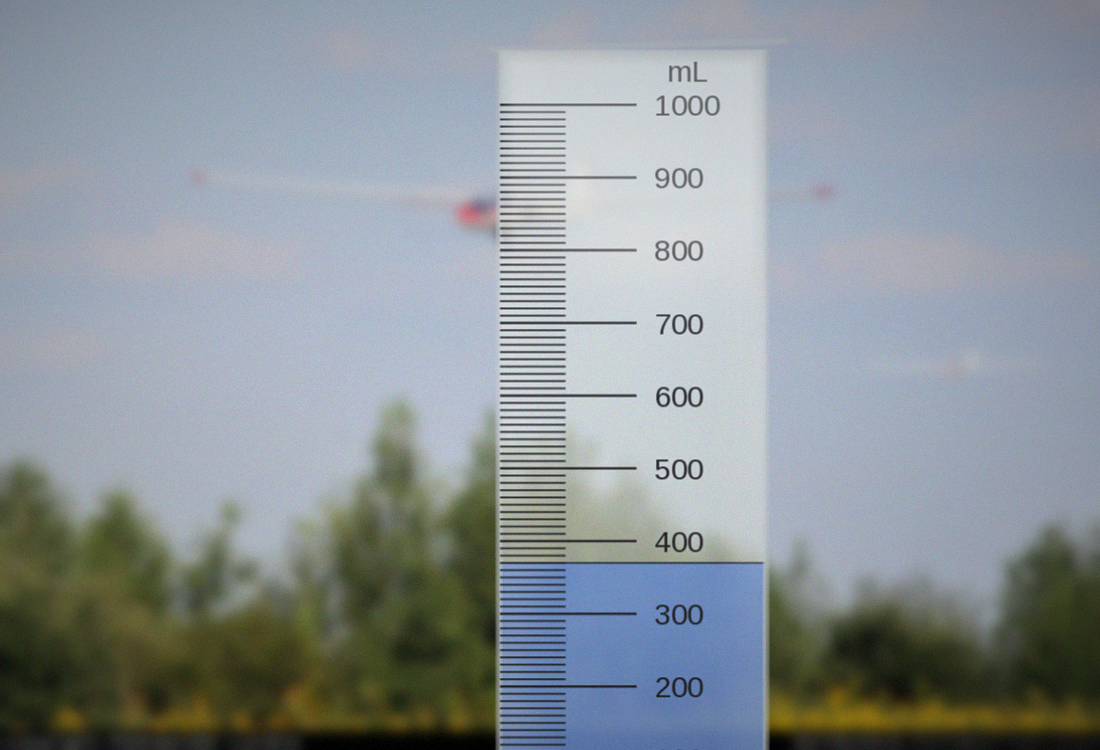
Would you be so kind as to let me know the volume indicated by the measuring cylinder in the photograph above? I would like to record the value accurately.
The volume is 370 mL
